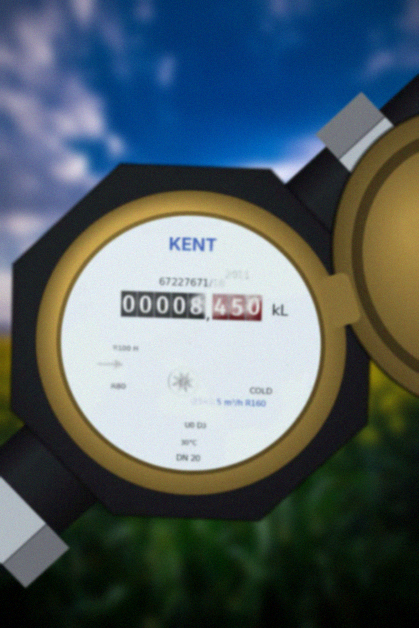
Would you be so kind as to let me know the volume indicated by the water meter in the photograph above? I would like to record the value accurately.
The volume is 8.450 kL
